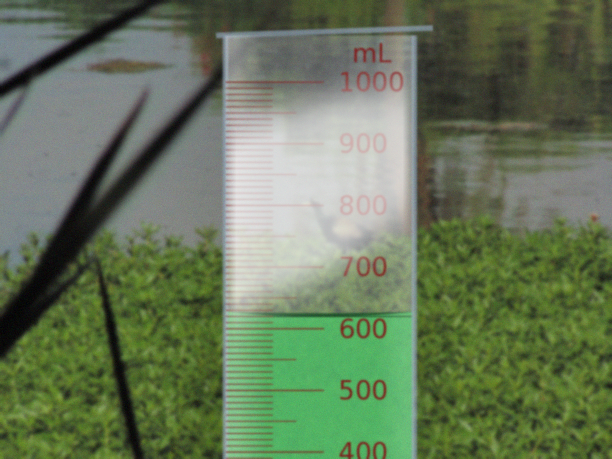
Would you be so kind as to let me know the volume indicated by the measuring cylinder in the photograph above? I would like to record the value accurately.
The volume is 620 mL
